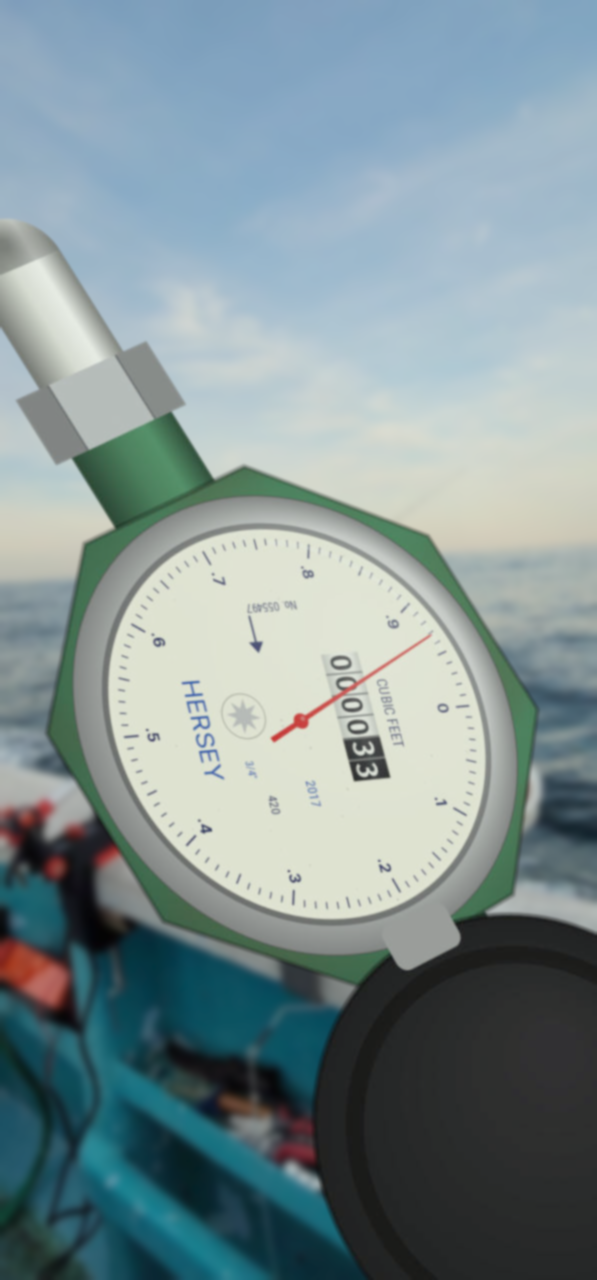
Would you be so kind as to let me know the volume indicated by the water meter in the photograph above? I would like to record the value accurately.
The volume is 32.93 ft³
